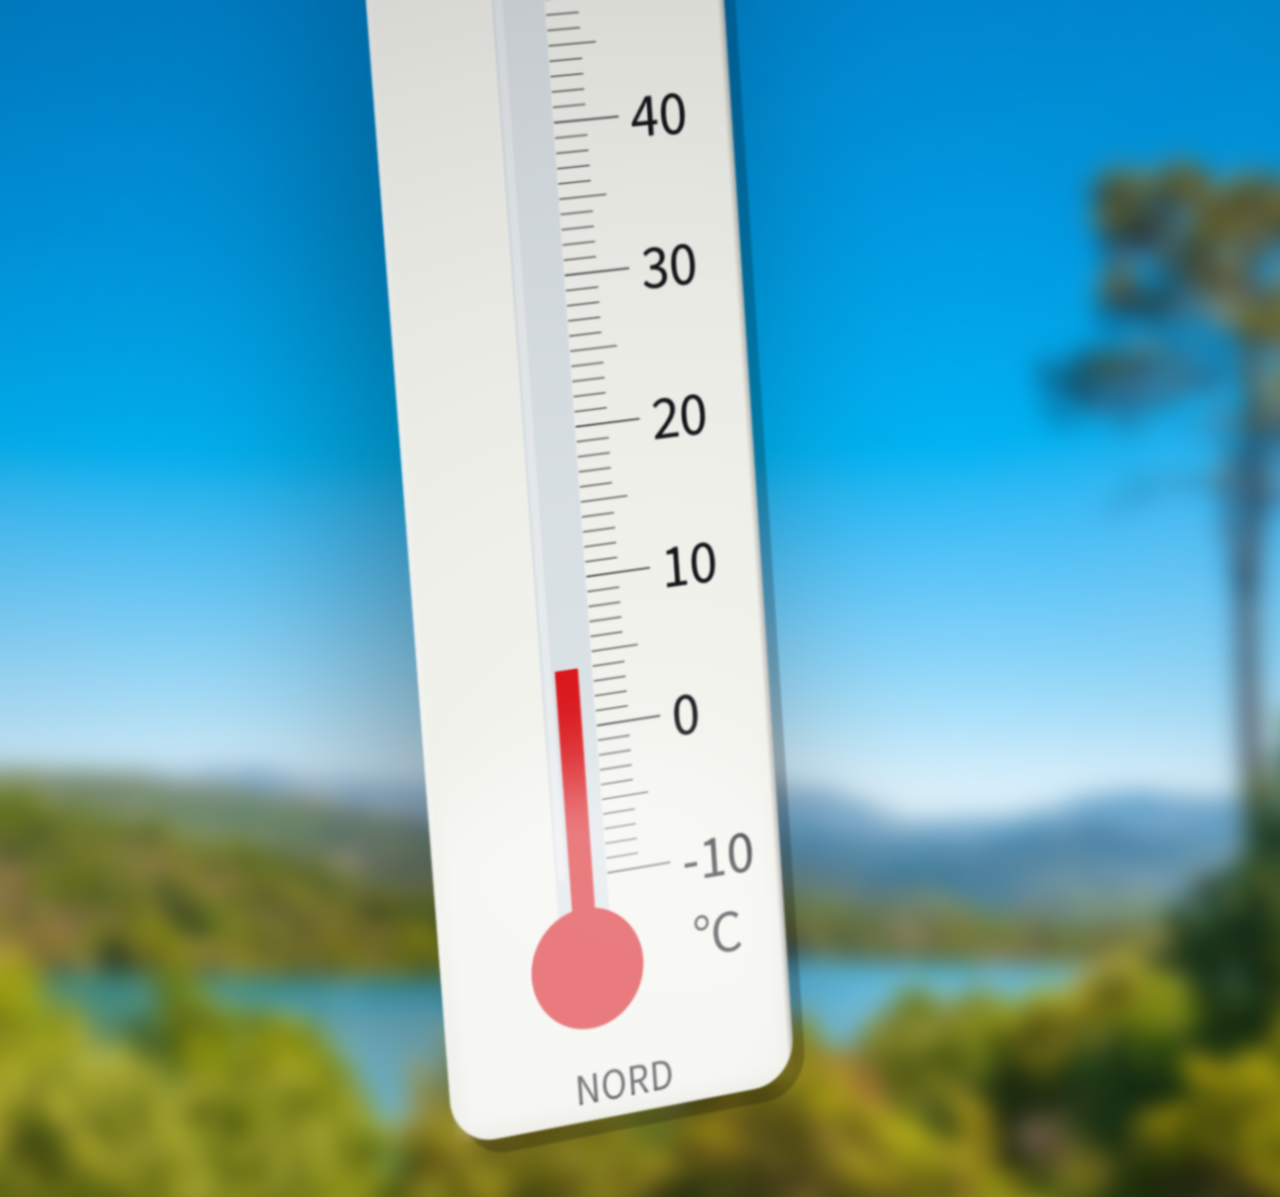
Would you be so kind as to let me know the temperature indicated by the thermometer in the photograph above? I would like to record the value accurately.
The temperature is 4 °C
